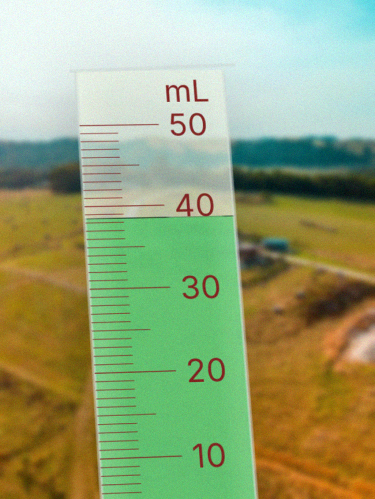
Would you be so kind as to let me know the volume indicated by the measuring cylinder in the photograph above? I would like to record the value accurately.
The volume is 38.5 mL
